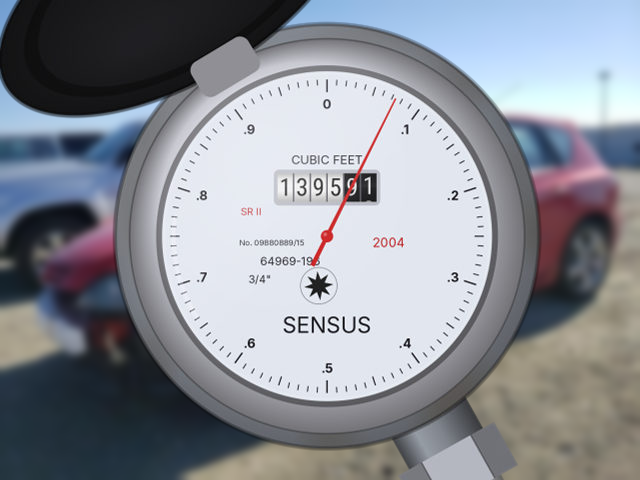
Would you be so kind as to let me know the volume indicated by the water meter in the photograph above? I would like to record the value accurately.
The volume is 139591.07 ft³
